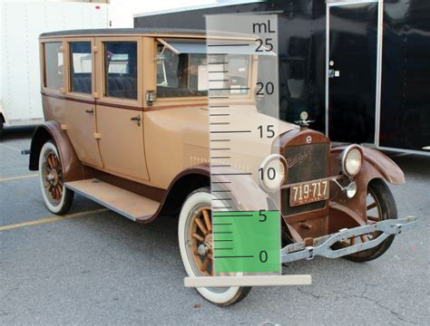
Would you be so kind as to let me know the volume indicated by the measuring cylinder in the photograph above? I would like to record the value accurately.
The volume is 5.5 mL
